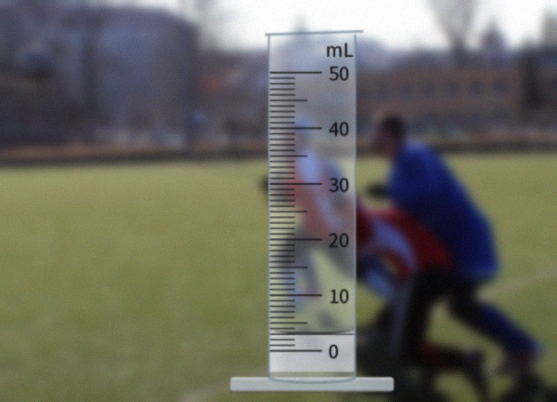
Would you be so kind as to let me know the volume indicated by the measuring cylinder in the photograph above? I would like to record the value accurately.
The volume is 3 mL
